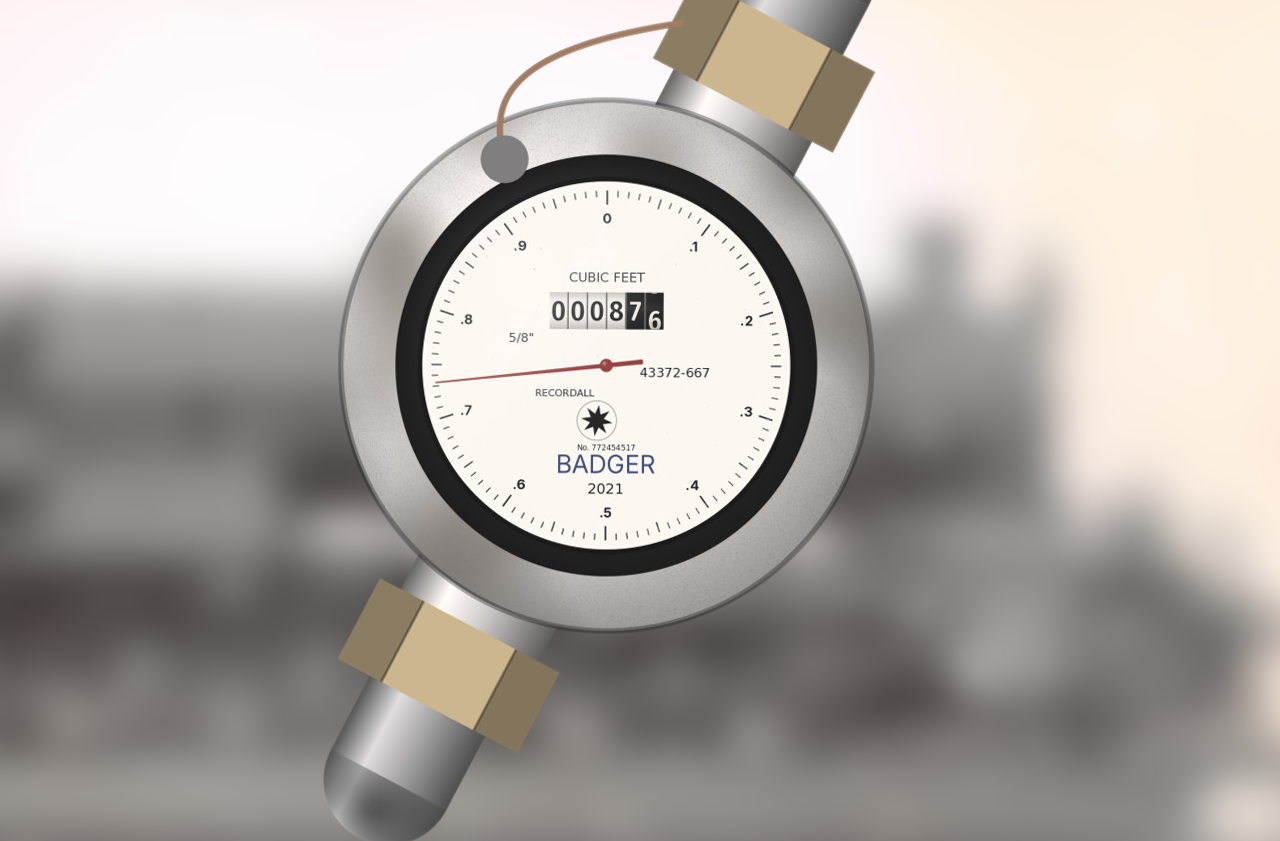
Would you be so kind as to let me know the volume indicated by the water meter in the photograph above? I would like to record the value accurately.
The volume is 875.73 ft³
